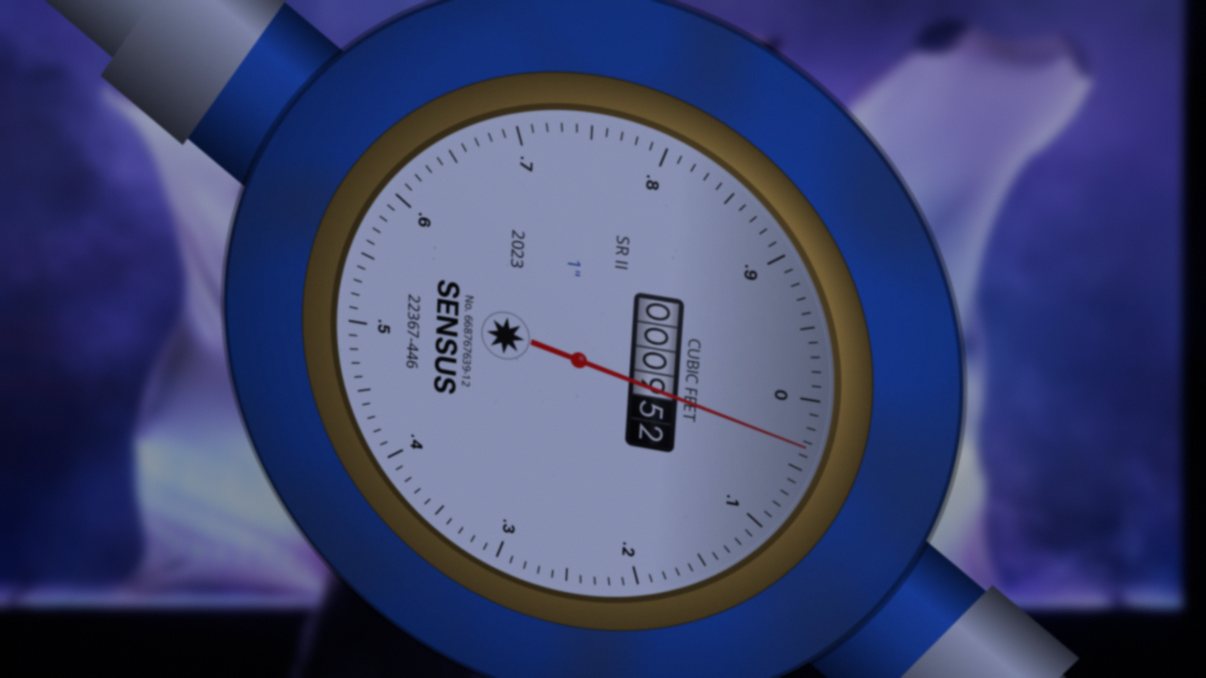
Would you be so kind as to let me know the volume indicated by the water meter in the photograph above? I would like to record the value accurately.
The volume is 952.03 ft³
